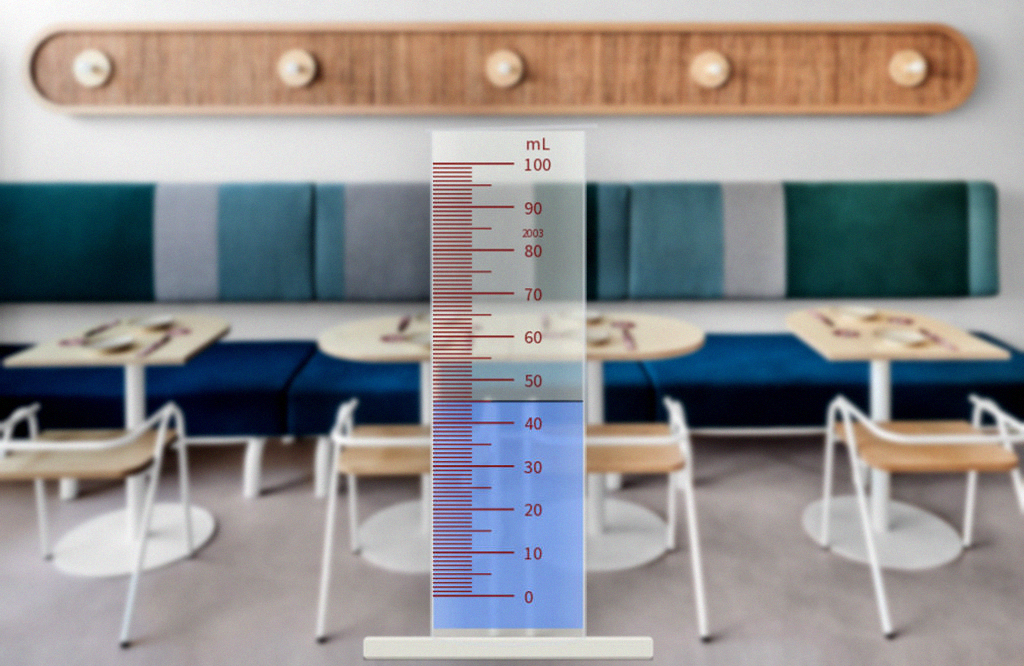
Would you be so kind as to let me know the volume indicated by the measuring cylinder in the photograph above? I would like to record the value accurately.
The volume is 45 mL
